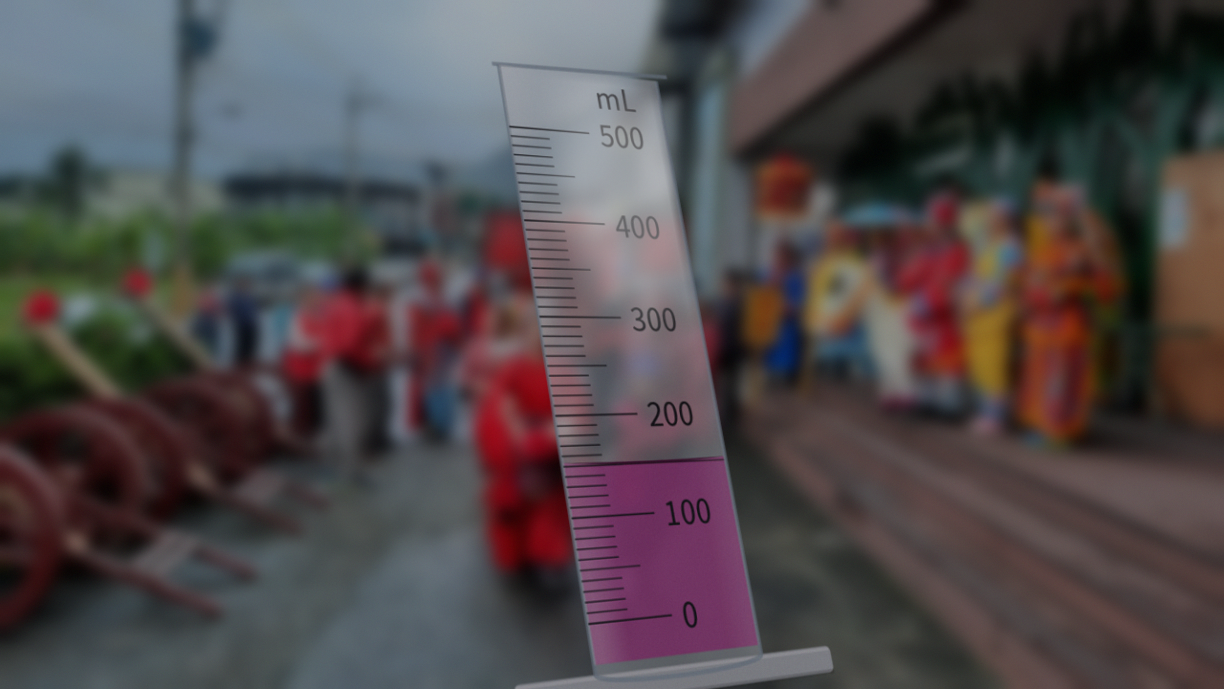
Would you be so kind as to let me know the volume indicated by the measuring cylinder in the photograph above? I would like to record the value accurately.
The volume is 150 mL
